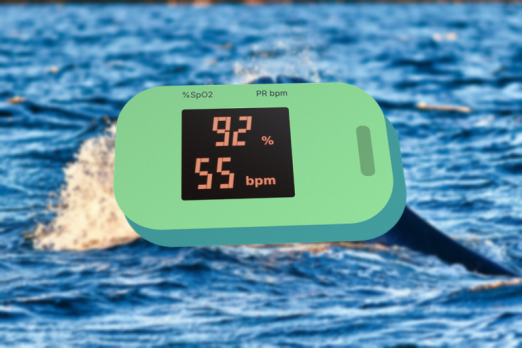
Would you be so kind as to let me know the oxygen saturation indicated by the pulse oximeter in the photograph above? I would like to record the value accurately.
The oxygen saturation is 92 %
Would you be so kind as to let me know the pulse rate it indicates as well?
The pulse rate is 55 bpm
